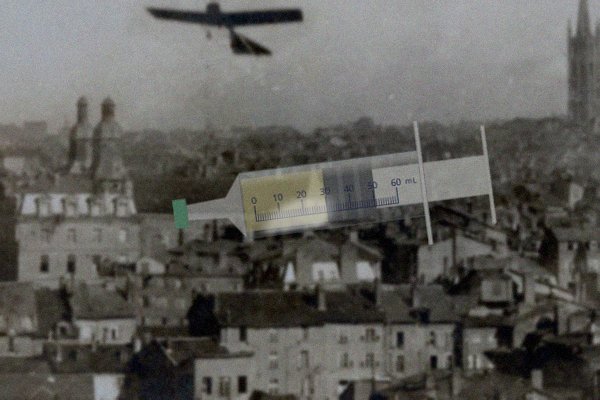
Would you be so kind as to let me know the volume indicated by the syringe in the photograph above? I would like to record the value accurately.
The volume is 30 mL
